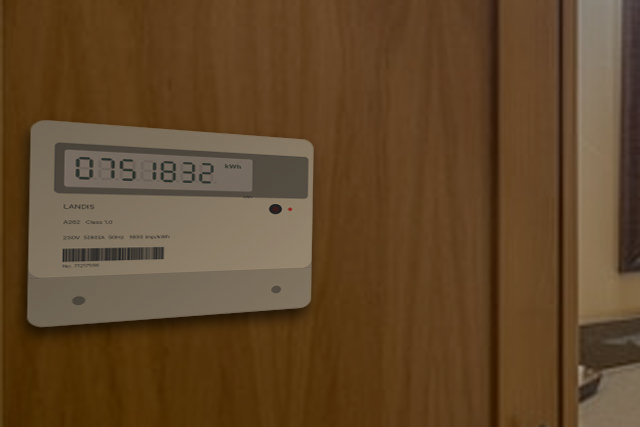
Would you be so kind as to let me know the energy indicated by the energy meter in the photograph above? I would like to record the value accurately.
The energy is 751832 kWh
